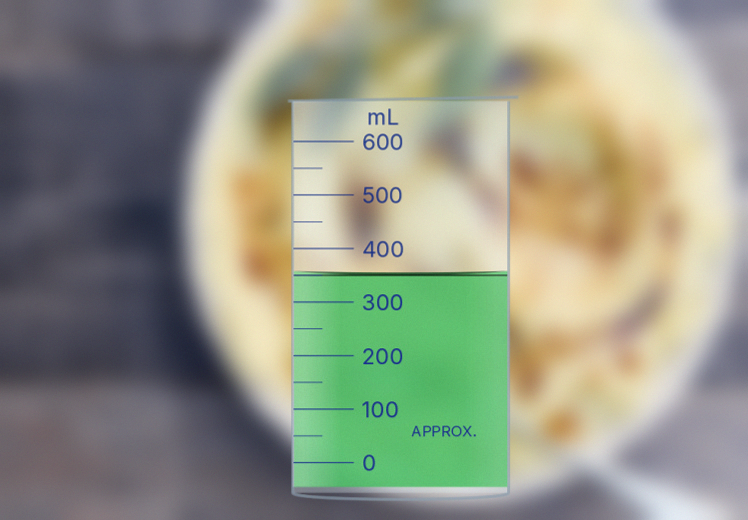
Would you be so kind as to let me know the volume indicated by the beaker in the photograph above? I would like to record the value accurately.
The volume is 350 mL
